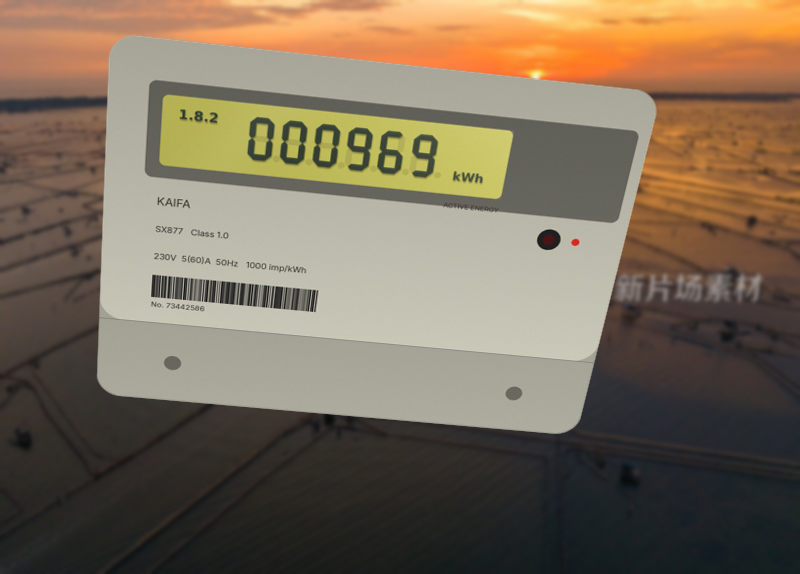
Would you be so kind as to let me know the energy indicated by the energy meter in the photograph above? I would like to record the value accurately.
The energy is 969 kWh
